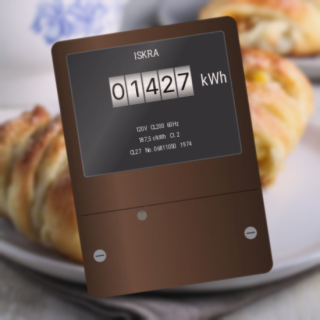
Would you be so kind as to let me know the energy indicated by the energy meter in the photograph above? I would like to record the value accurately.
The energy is 1427 kWh
